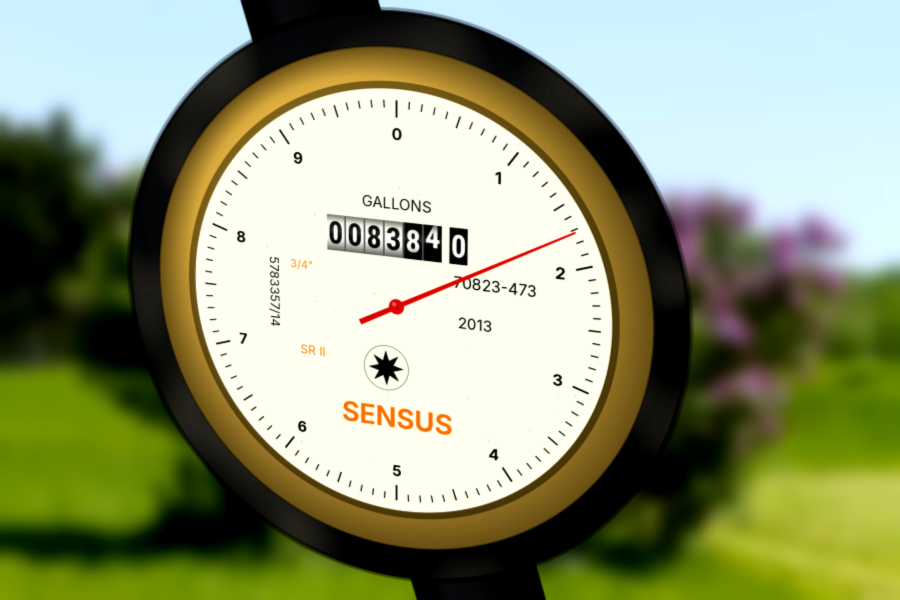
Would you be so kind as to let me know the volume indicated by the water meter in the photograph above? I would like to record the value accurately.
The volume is 83841.7 gal
